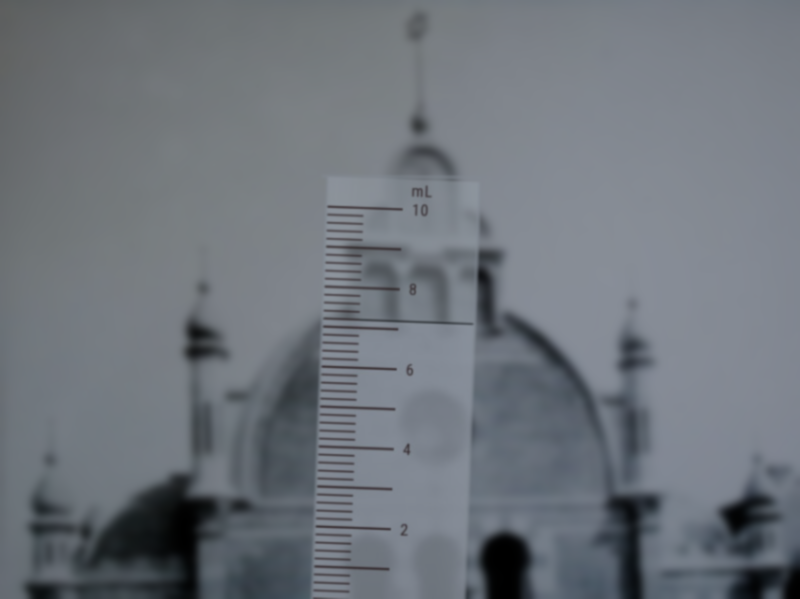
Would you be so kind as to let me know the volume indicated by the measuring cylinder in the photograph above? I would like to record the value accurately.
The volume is 7.2 mL
